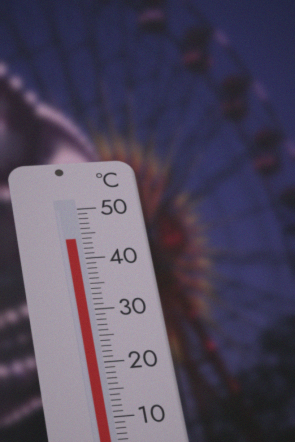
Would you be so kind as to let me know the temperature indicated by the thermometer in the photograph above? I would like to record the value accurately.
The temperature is 44 °C
